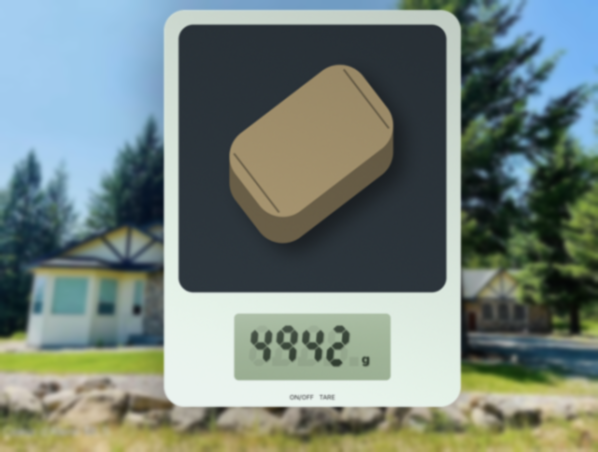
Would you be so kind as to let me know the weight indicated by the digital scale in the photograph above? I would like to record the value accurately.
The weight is 4942 g
